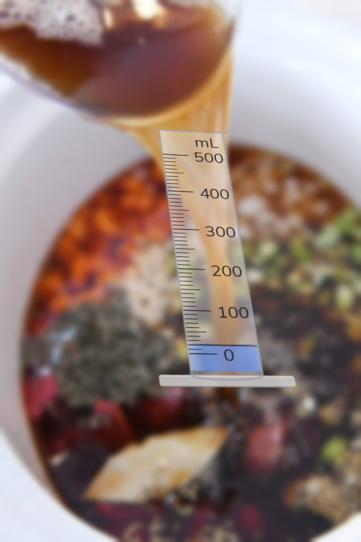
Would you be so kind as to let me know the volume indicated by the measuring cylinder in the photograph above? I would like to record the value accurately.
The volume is 20 mL
